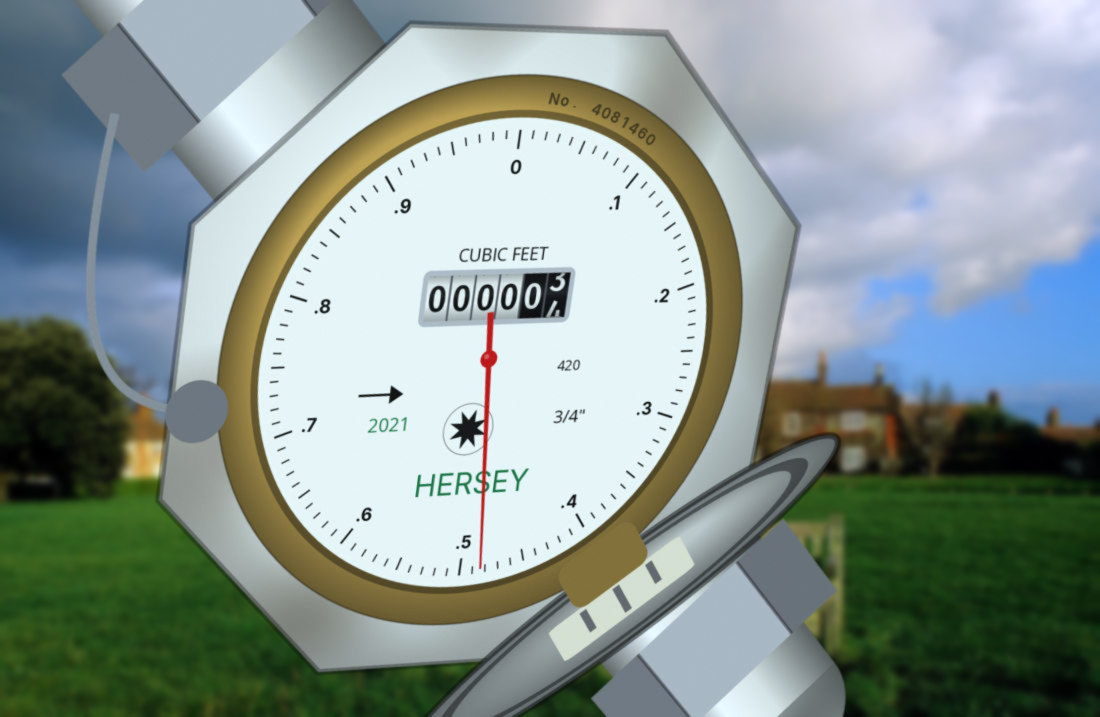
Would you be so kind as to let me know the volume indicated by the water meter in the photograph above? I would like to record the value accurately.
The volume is 3.48 ft³
